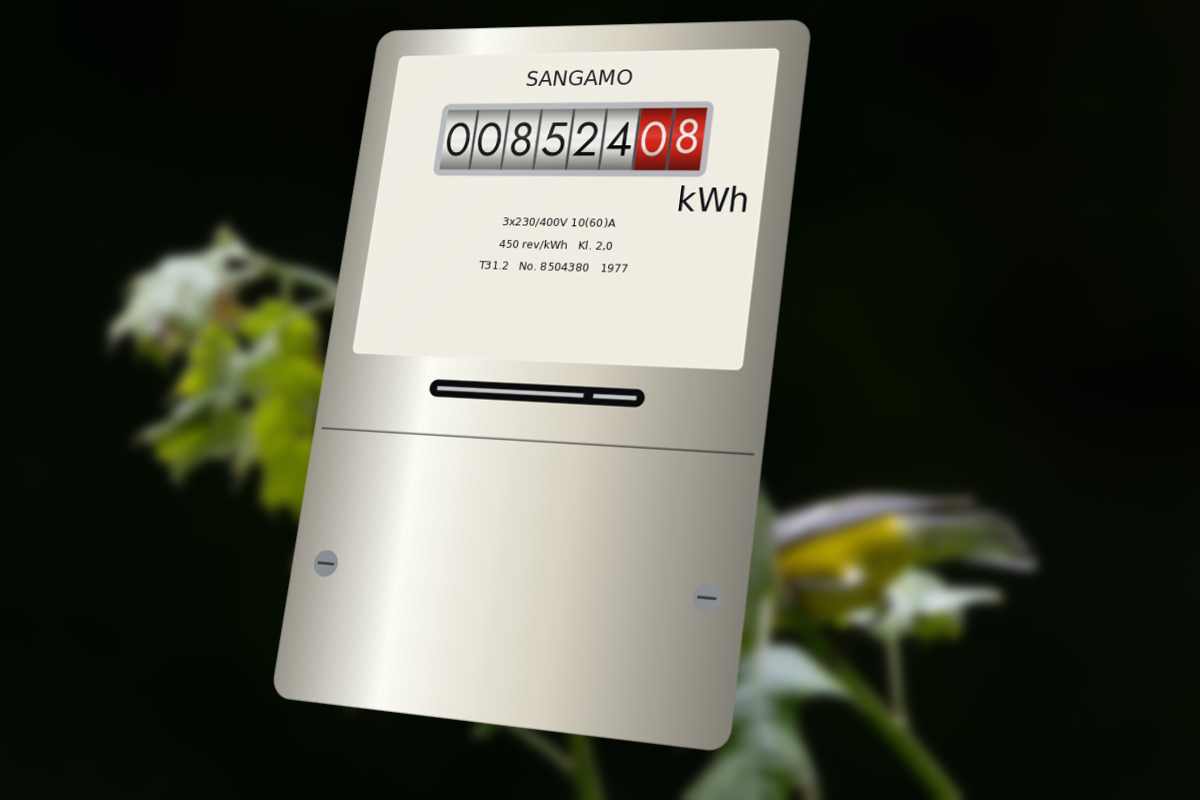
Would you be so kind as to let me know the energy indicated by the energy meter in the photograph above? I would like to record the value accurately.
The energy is 8524.08 kWh
